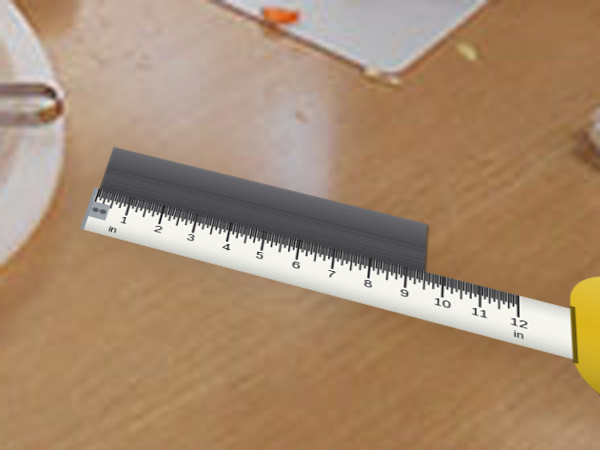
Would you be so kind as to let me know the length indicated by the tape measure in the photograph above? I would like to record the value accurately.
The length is 9.5 in
